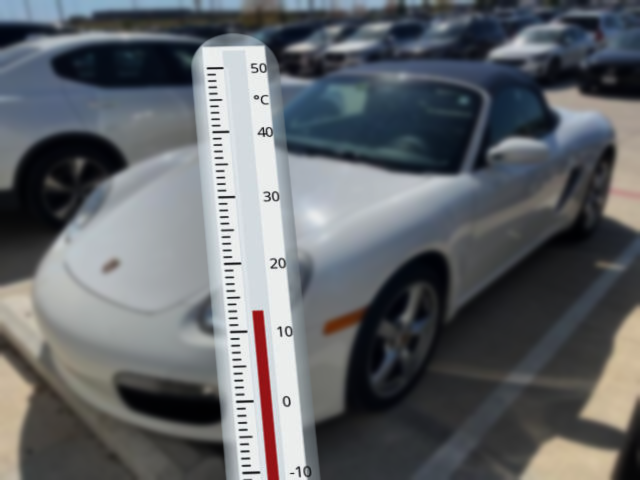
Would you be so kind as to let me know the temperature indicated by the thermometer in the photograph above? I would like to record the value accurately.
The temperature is 13 °C
